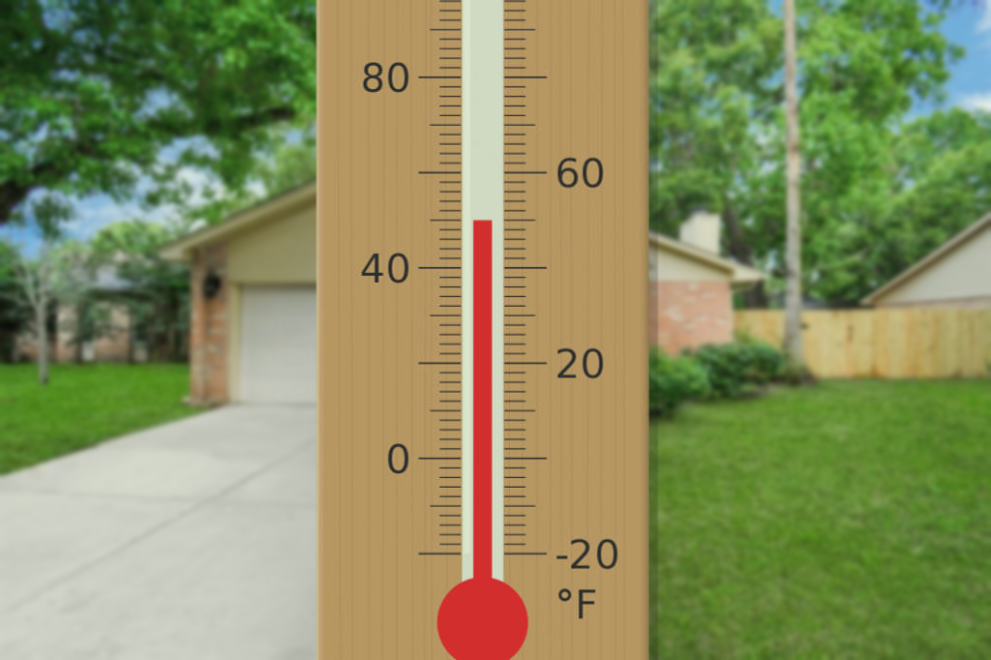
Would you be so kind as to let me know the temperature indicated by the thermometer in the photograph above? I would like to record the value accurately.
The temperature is 50 °F
